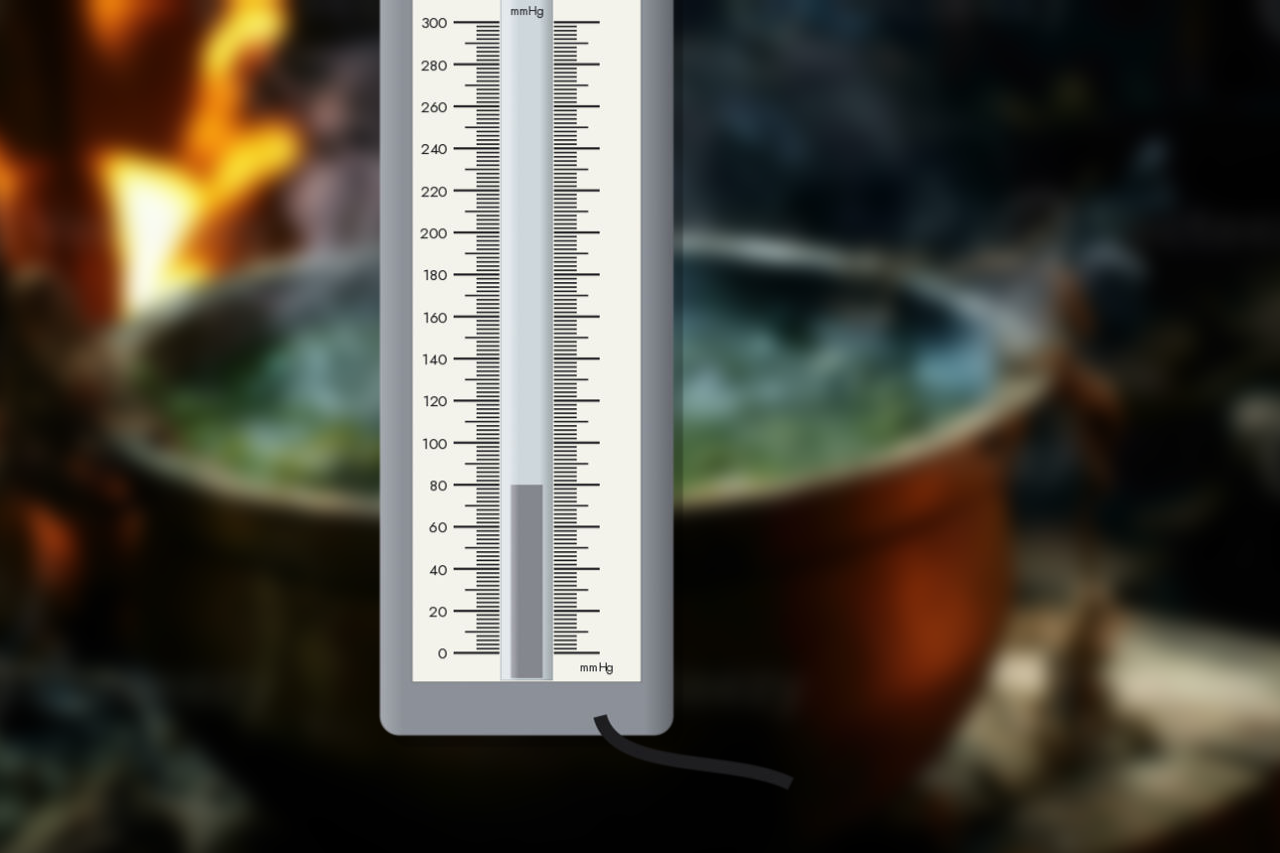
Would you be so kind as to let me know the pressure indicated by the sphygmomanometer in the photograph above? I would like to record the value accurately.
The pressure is 80 mmHg
